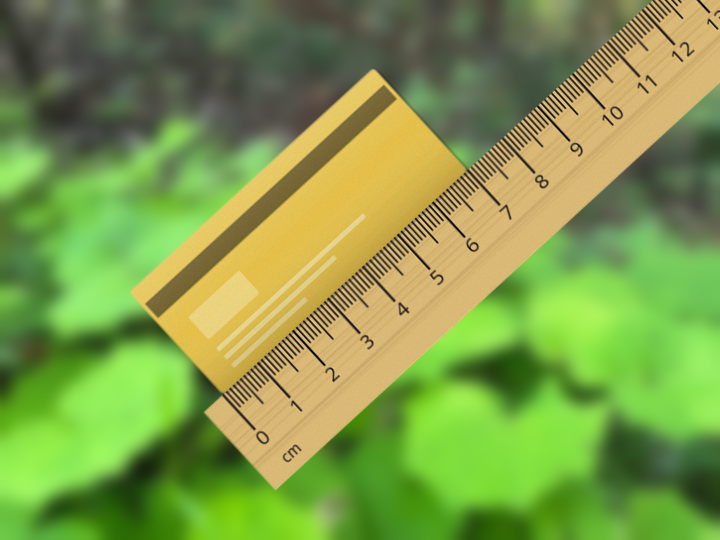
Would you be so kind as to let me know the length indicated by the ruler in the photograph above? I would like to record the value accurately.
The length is 7 cm
